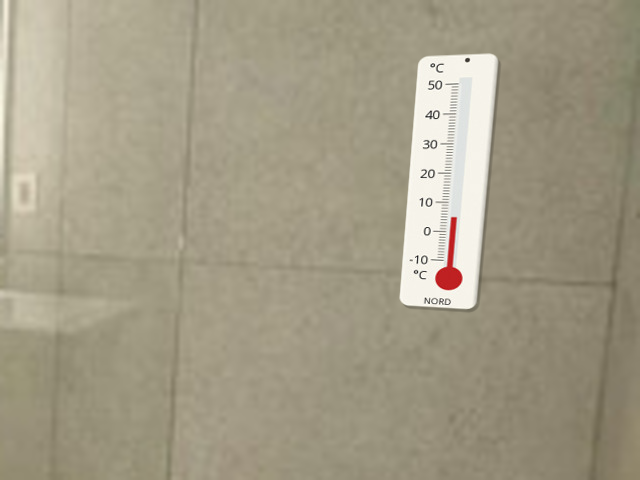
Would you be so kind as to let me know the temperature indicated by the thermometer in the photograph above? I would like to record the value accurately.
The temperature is 5 °C
